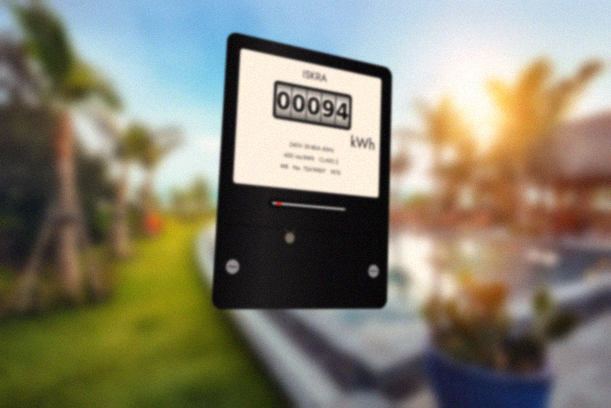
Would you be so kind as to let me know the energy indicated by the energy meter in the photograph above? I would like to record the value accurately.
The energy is 94 kWh
